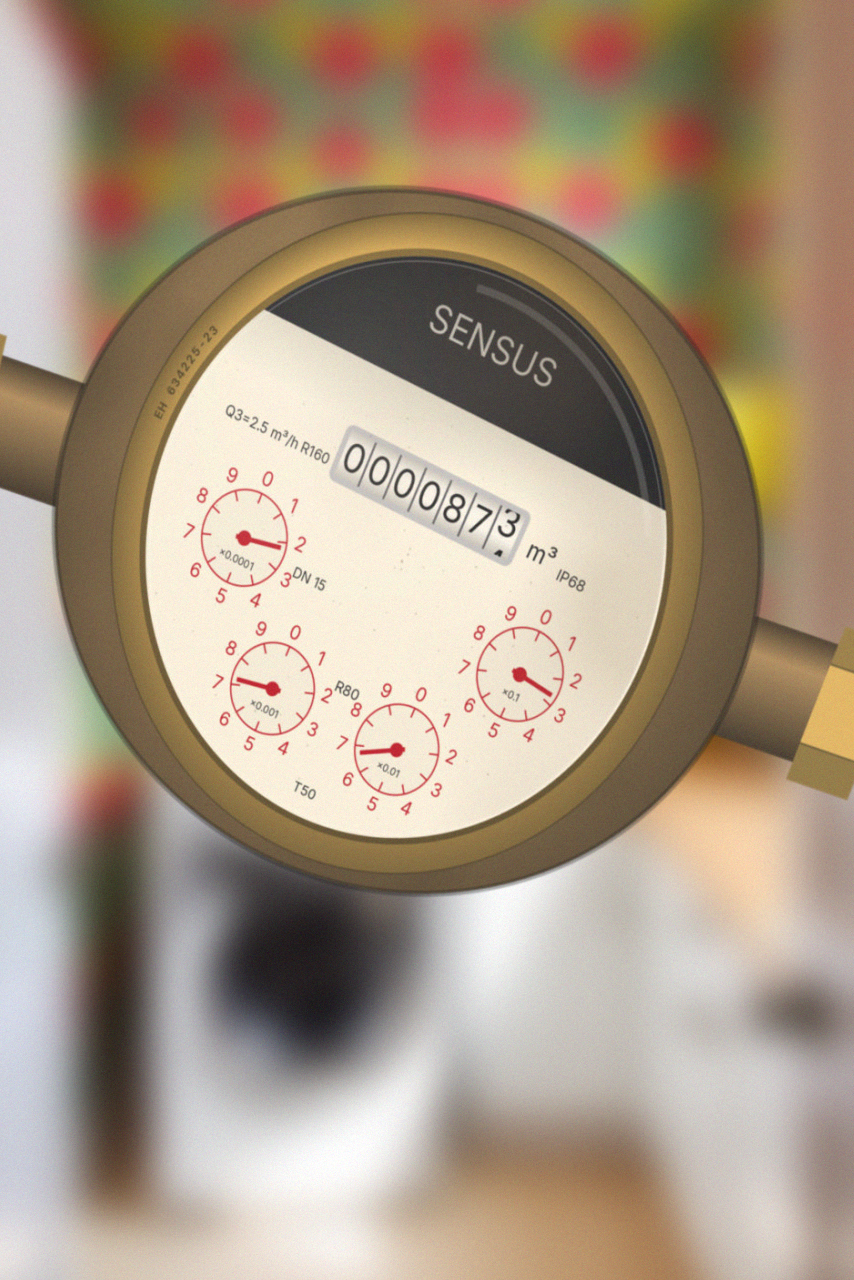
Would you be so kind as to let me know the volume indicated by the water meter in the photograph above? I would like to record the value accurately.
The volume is 873.2672 m³
